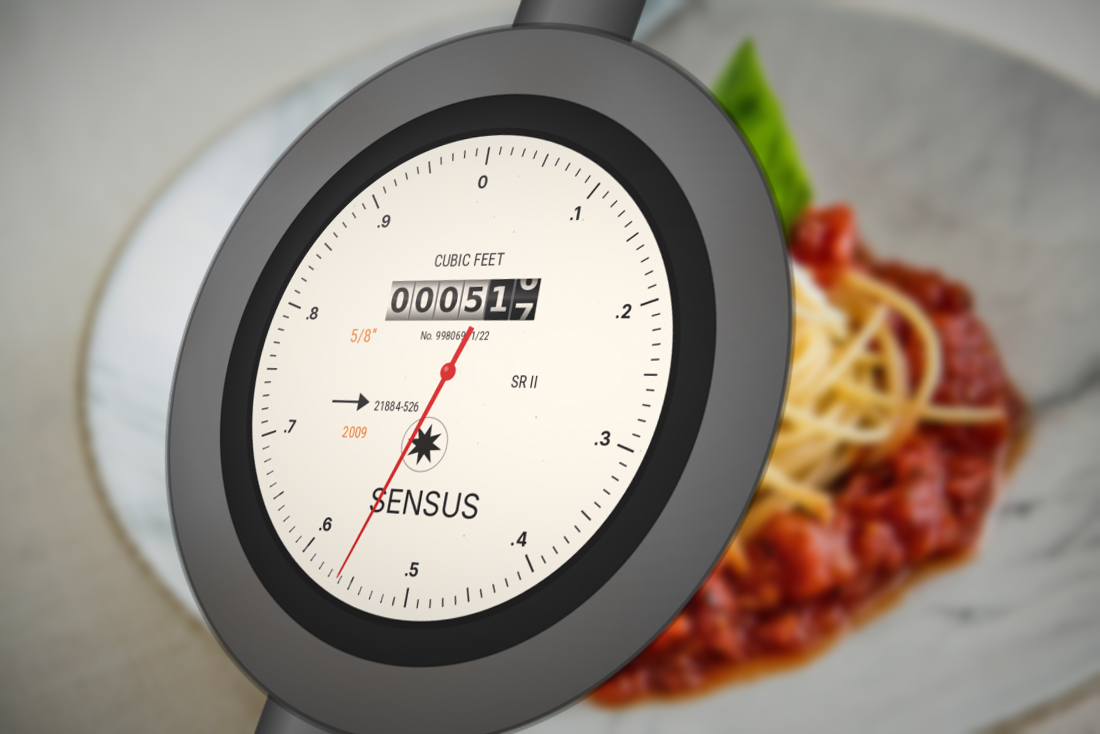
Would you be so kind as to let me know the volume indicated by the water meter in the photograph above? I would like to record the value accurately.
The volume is 516.56 ft³
